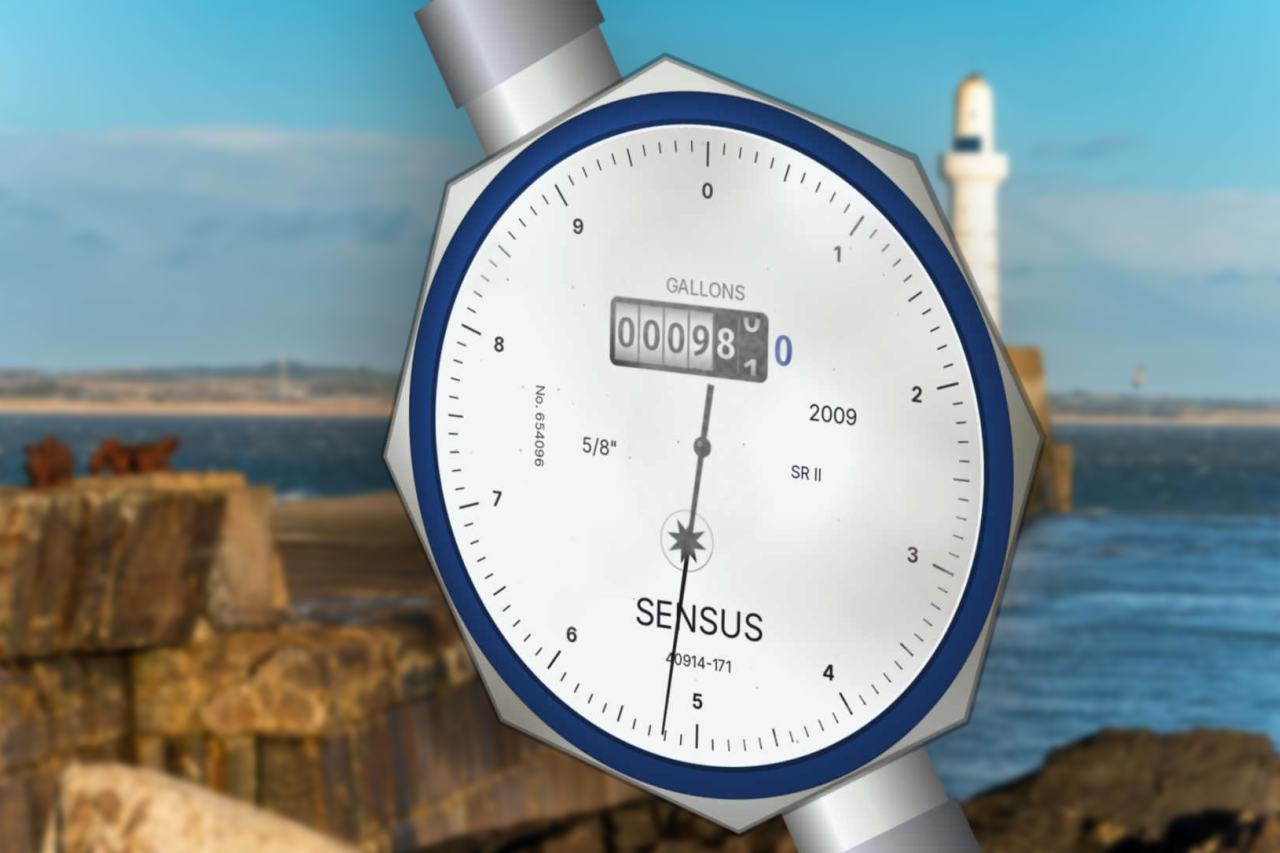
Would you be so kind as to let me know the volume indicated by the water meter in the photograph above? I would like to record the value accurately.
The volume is 9805.2 gal
